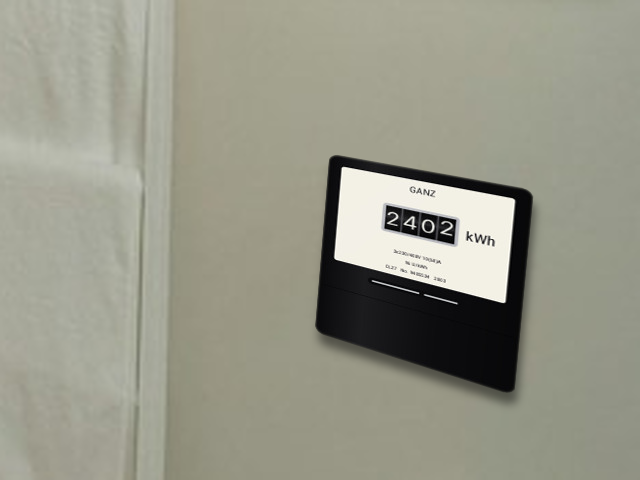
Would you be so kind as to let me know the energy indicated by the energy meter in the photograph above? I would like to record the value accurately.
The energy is 2402 kWh
